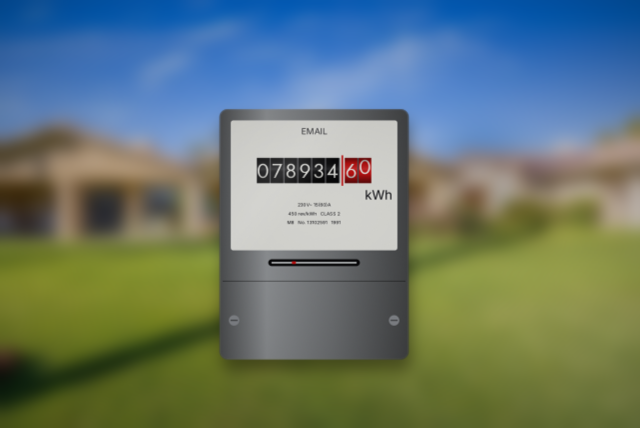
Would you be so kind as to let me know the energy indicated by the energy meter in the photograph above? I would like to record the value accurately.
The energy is 78934.60 kWh
